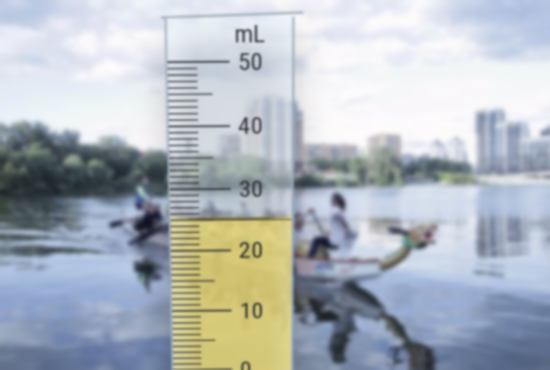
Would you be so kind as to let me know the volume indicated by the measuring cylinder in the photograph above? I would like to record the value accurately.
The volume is 25 mL
